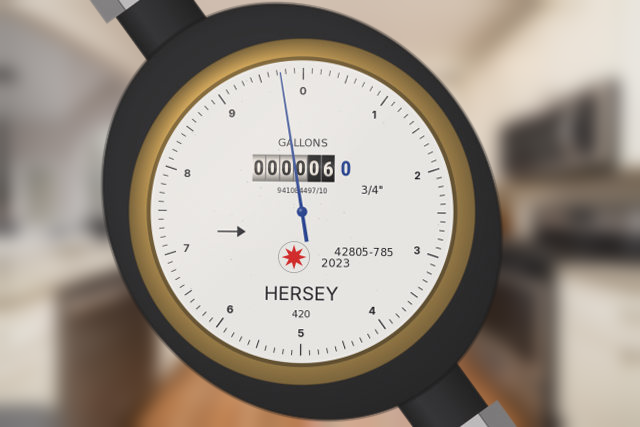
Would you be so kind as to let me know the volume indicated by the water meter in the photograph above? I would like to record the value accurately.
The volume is 59.7 gal
